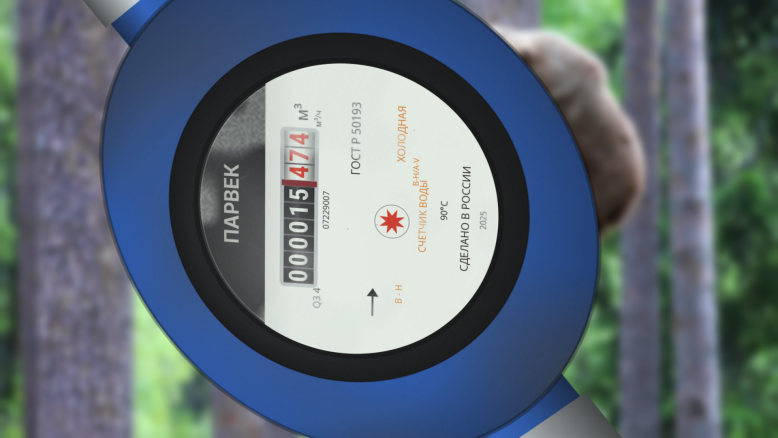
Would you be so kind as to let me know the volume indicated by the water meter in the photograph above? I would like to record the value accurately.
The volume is 15.474 m³
